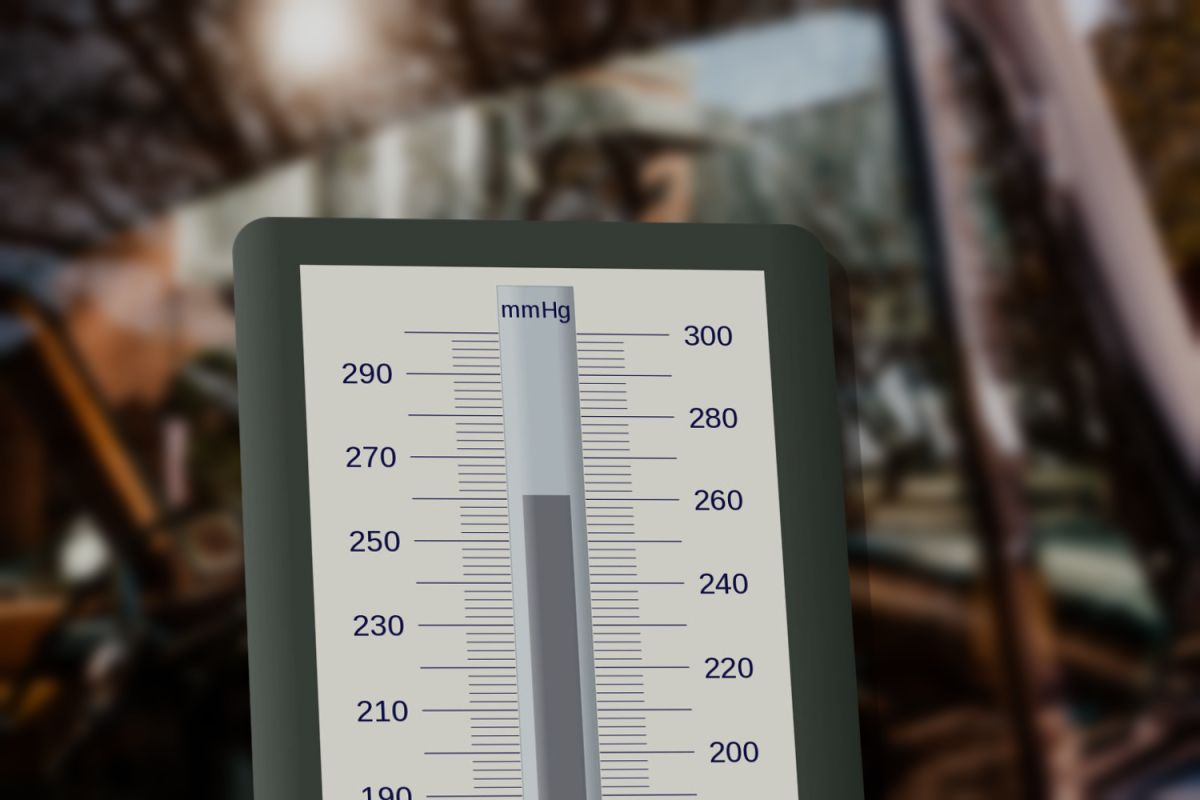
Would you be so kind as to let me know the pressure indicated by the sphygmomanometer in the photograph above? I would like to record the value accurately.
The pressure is 261 mmHg
